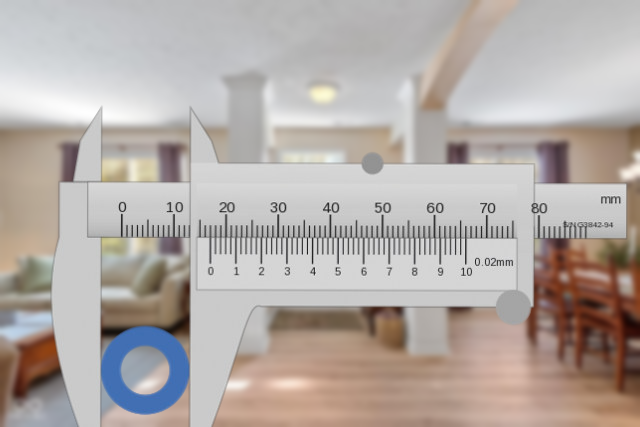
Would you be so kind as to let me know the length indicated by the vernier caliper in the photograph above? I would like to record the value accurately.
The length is 17.0 mm
